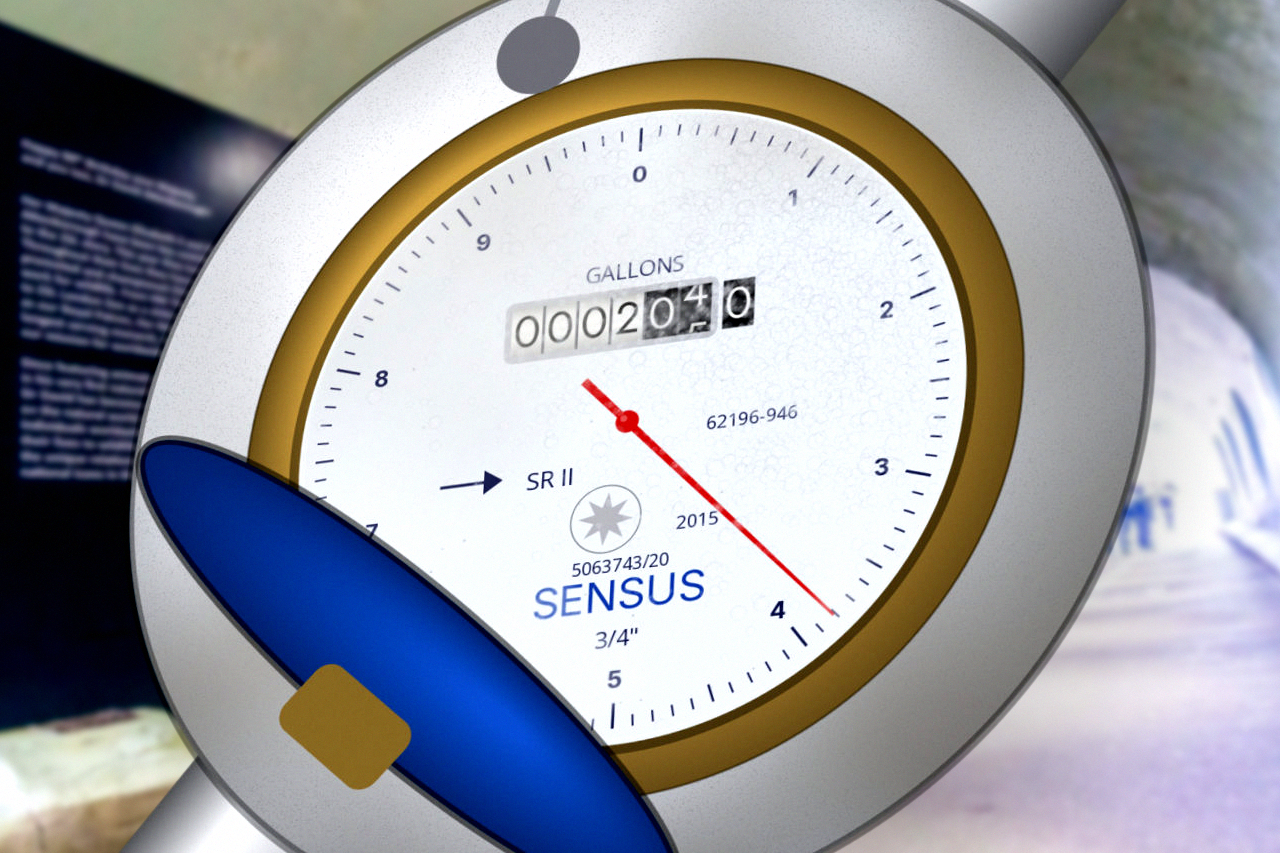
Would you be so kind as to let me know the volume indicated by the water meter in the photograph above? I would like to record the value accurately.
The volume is 2043.8 gal
